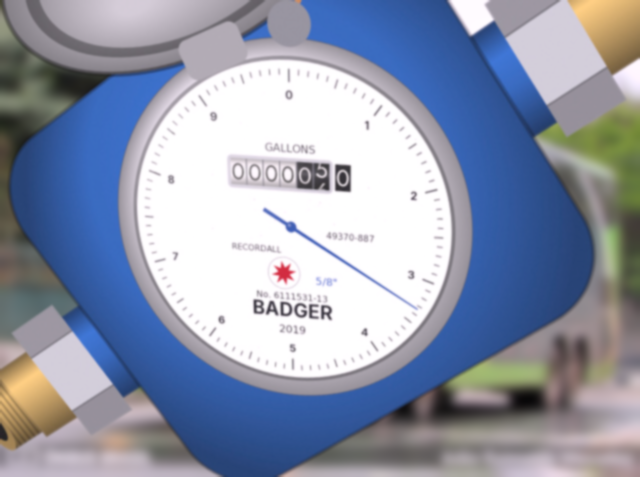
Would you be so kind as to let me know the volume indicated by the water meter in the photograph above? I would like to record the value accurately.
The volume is 53.3 gal
